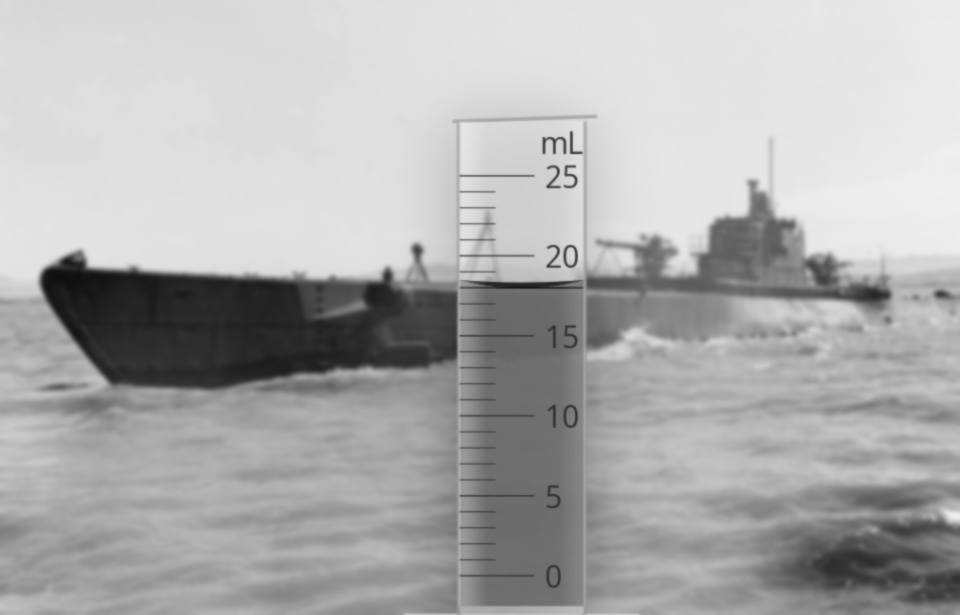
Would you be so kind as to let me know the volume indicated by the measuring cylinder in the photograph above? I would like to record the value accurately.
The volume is 18 mL
